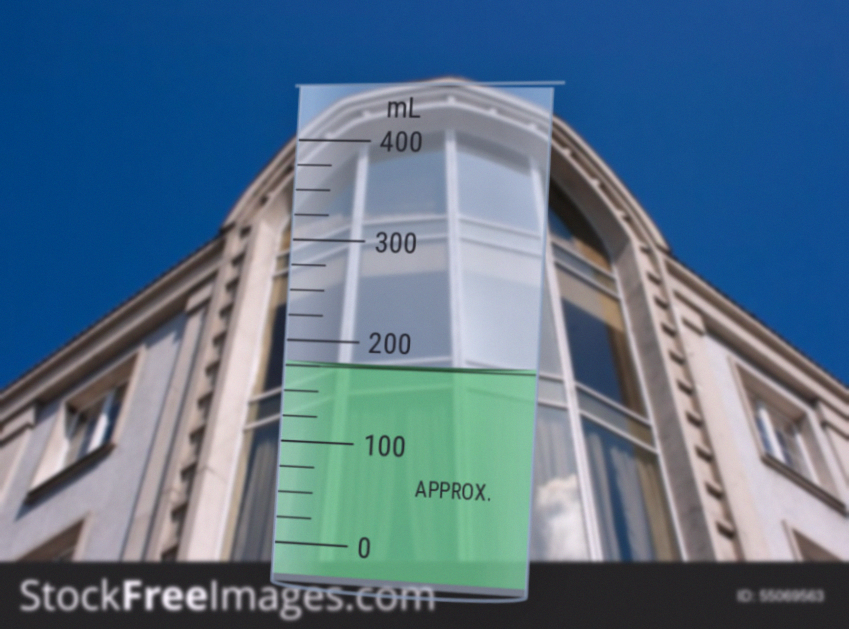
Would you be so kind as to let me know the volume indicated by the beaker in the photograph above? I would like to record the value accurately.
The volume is 175 mL
